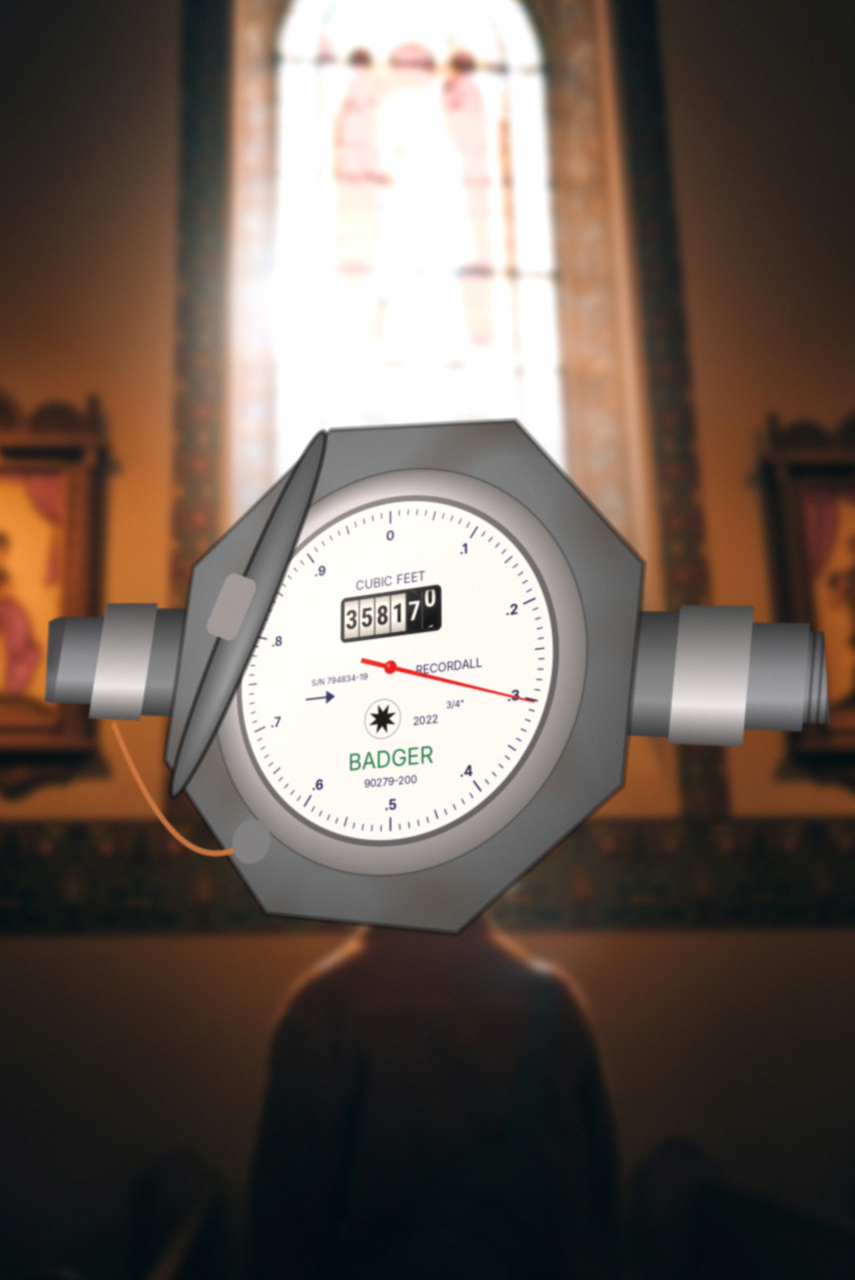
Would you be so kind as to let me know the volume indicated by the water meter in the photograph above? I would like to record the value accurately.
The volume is 358170.30 ft³
